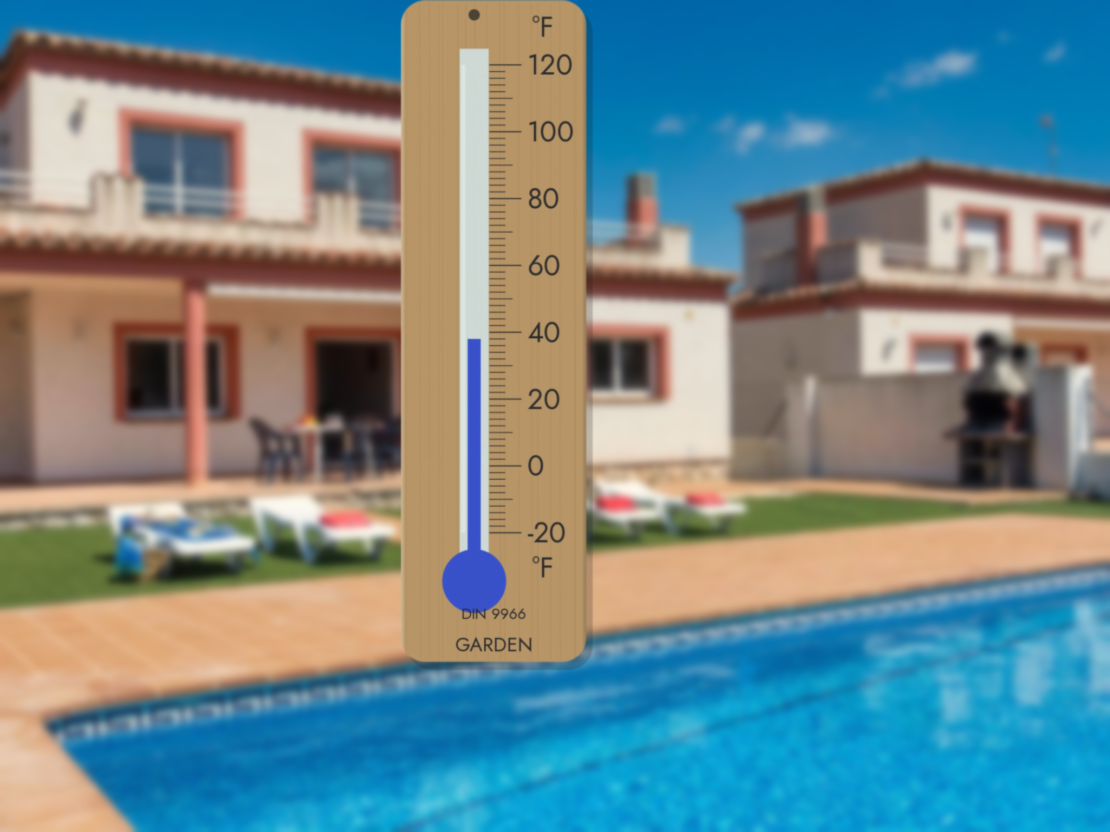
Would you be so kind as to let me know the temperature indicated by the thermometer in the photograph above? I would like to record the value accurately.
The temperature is 38 °F
